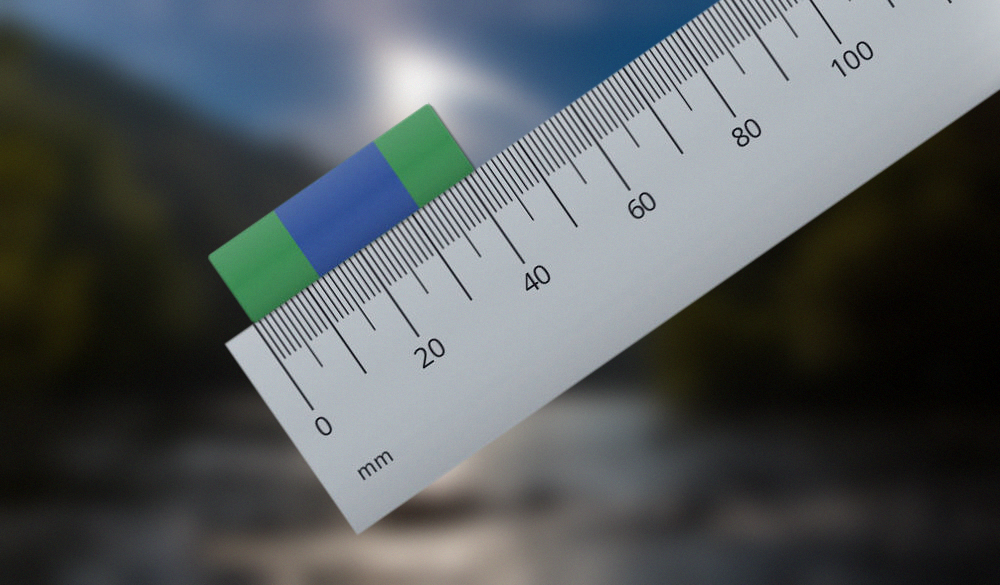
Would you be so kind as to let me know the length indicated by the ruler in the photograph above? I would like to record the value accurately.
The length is 42 mm
